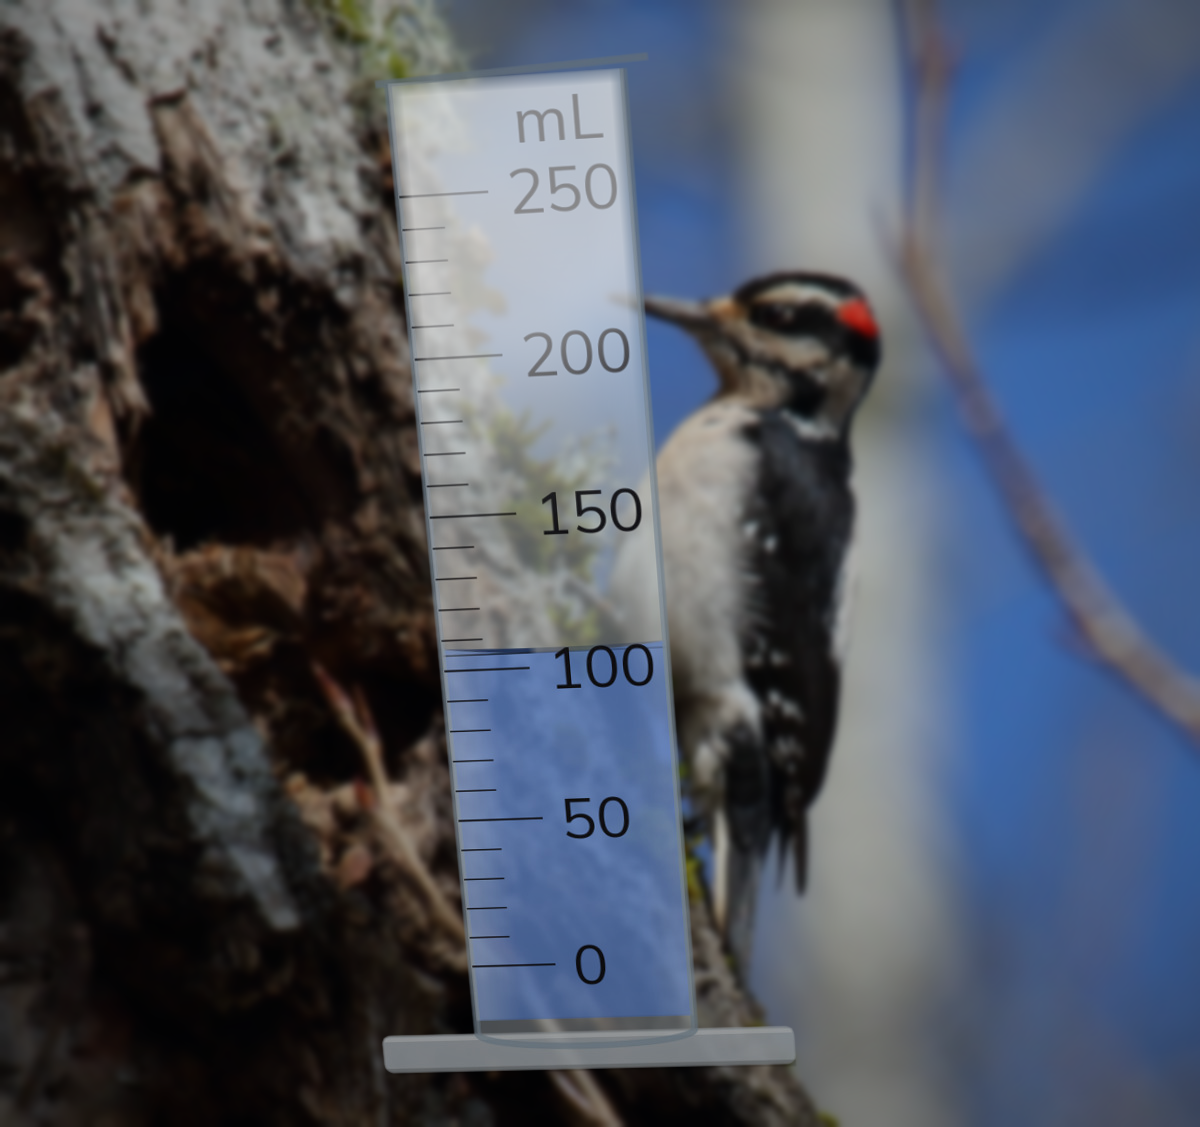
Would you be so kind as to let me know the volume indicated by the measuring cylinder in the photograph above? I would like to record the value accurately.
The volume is 105 mL
